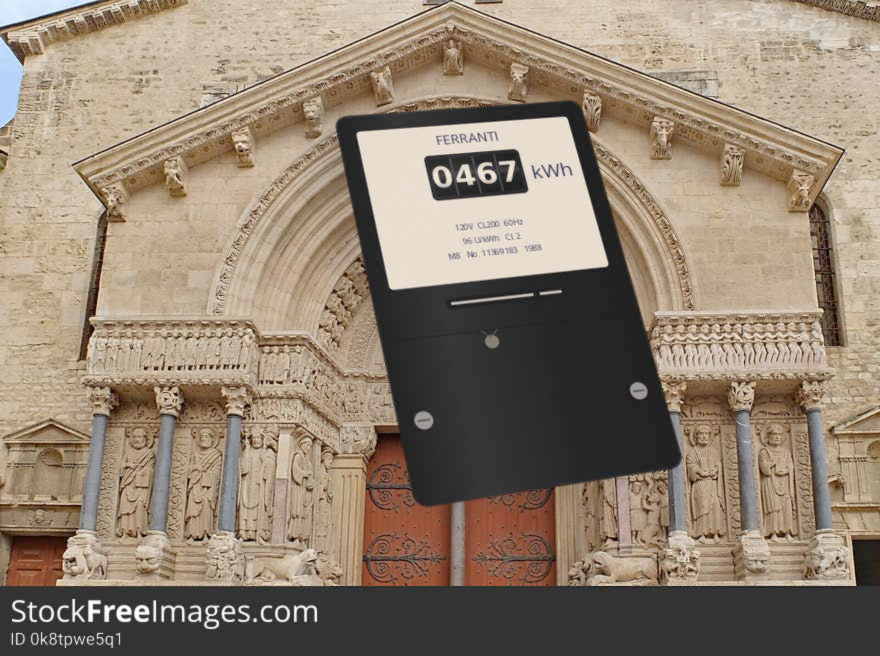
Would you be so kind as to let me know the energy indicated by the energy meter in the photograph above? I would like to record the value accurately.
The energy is 467 kWh
